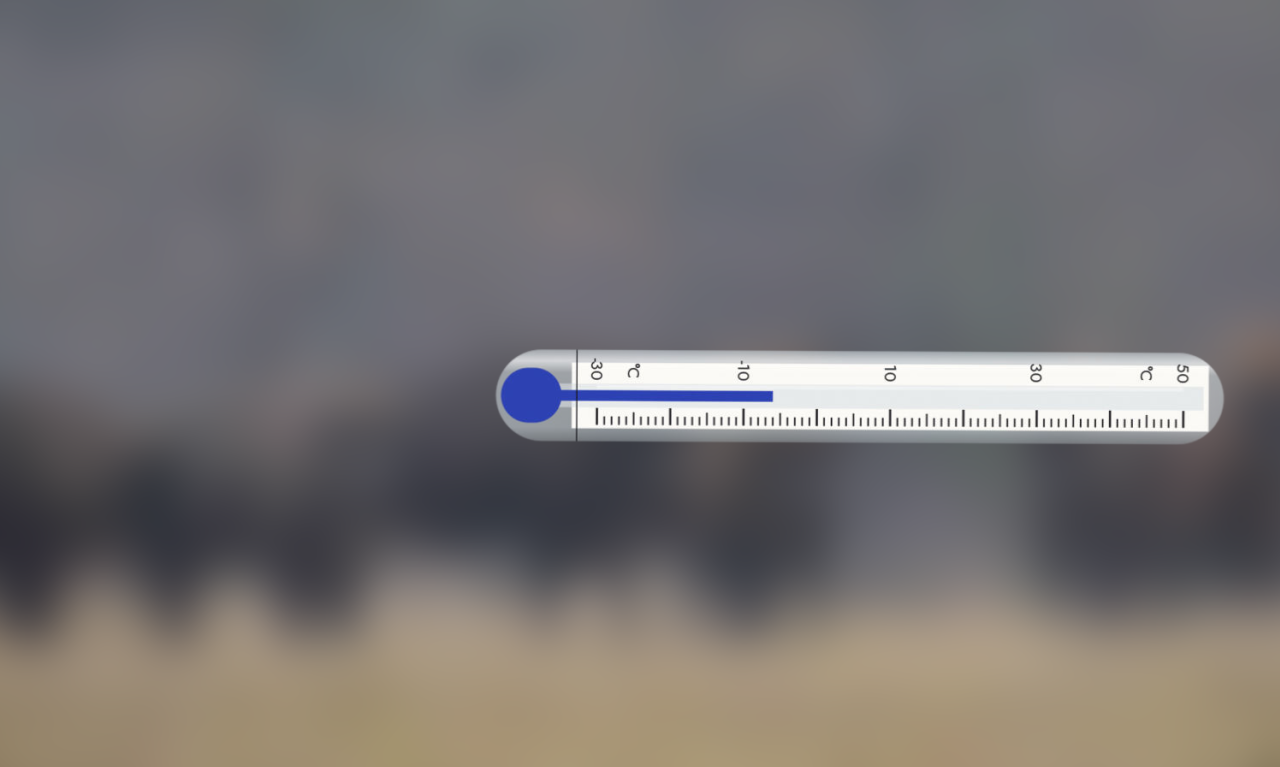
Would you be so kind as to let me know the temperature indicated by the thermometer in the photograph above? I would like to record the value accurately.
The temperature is -6 °C
